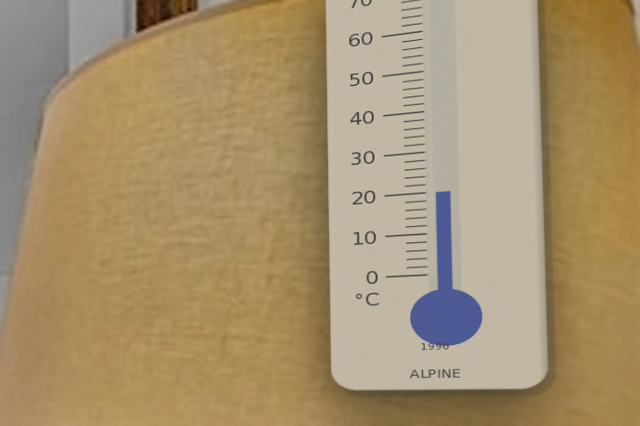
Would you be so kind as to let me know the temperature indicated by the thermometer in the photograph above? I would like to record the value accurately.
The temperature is 20 °C
